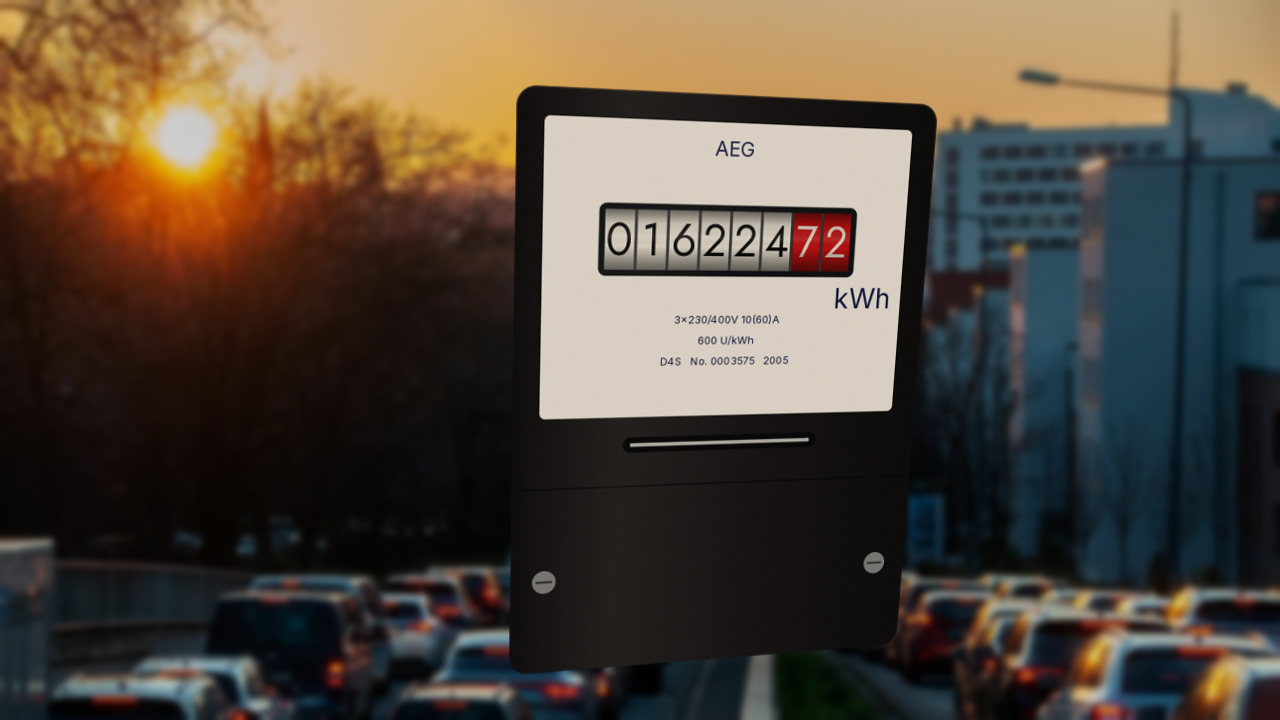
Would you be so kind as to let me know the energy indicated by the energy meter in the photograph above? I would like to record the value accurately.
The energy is 16224.72 kWh
